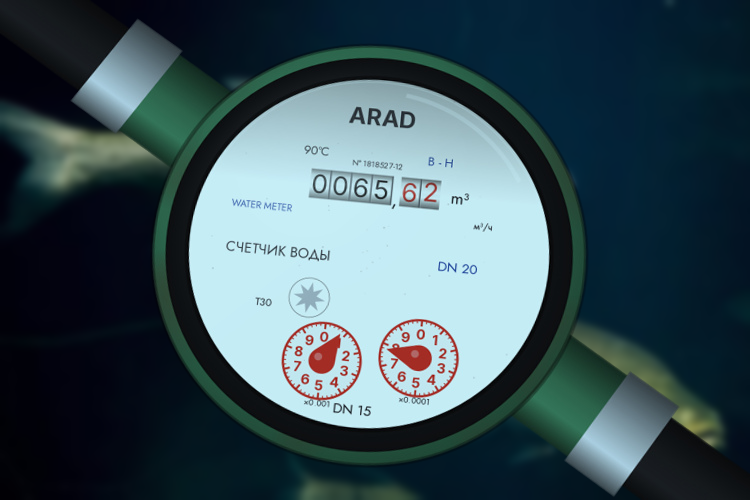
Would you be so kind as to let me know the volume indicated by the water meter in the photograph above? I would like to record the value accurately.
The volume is 65.6207 m³
